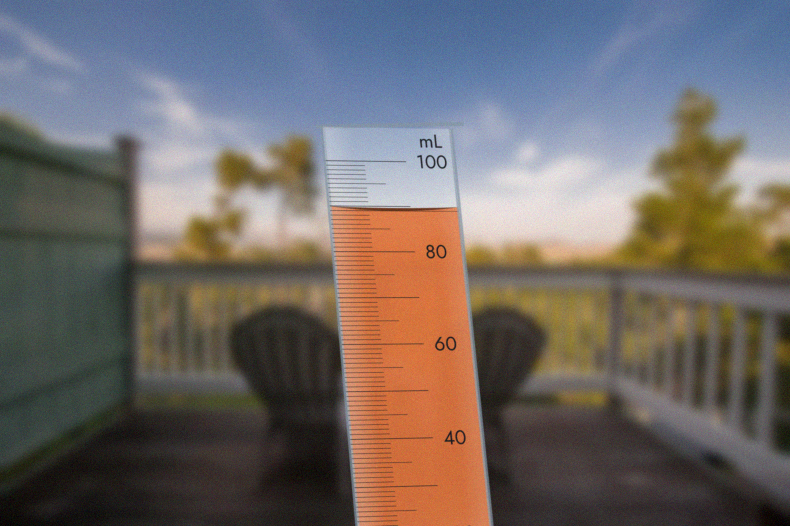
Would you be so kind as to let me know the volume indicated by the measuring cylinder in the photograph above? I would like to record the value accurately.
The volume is 89 mL
